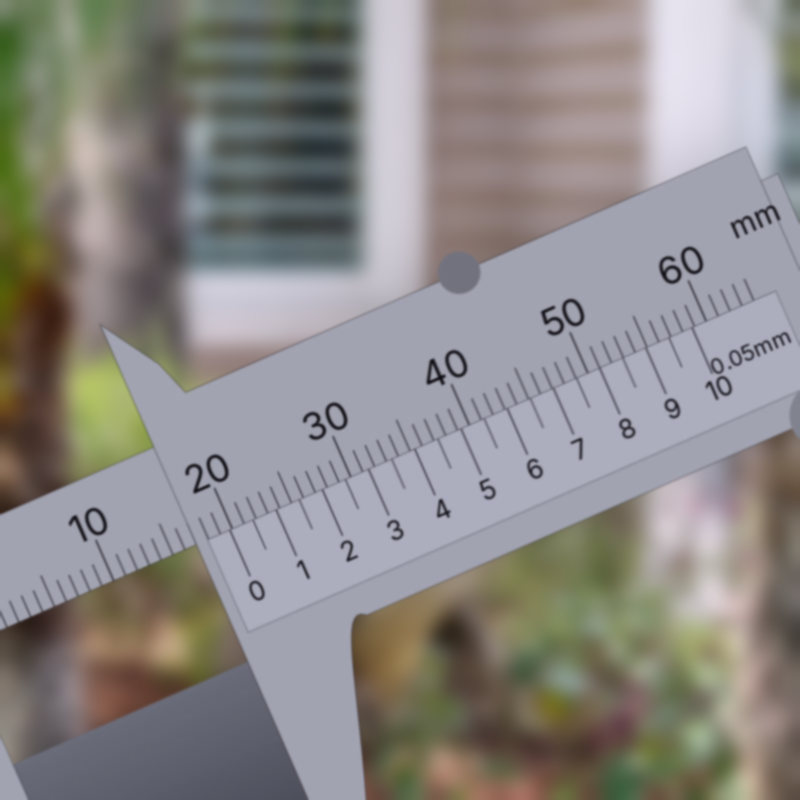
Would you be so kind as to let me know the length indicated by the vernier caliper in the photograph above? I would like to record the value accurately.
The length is 19.8 mm
